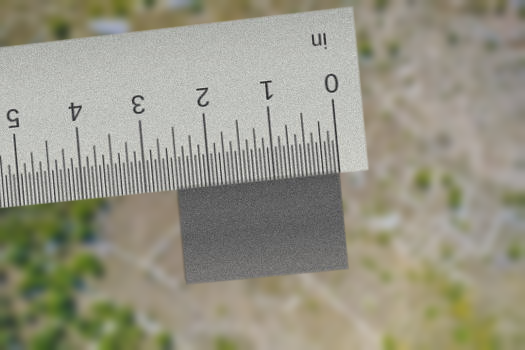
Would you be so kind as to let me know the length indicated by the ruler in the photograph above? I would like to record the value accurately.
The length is 2.5 in
